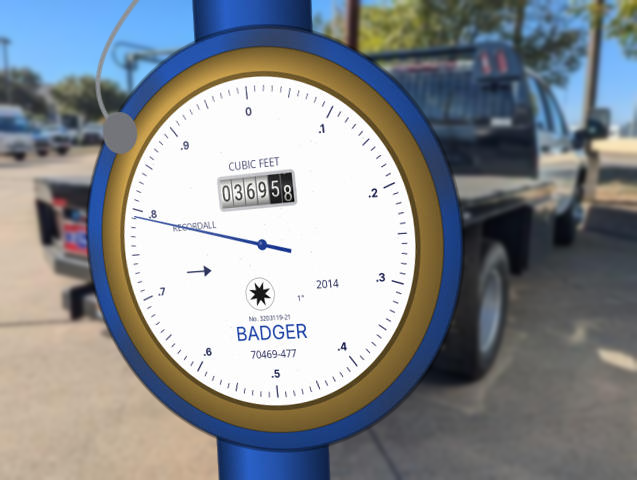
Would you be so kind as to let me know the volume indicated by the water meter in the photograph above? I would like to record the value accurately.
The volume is 36957.79 ft³
